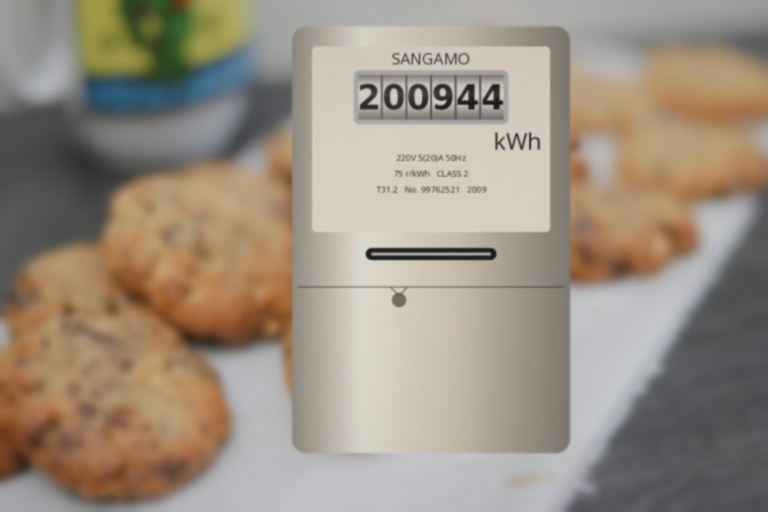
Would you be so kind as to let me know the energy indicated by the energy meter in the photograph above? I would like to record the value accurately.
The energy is 200944 kWh
